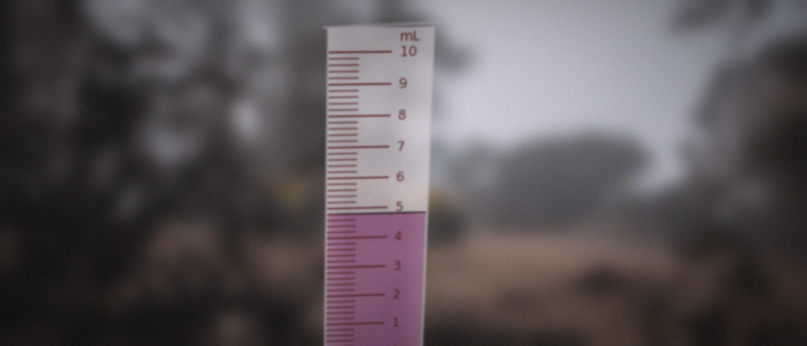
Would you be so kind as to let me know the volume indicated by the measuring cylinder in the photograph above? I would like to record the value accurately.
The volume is 4.8 mL
